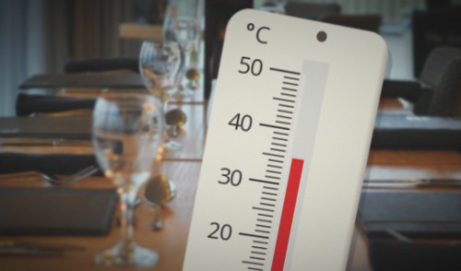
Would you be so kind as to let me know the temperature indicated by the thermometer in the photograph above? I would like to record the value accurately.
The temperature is 35 °C
